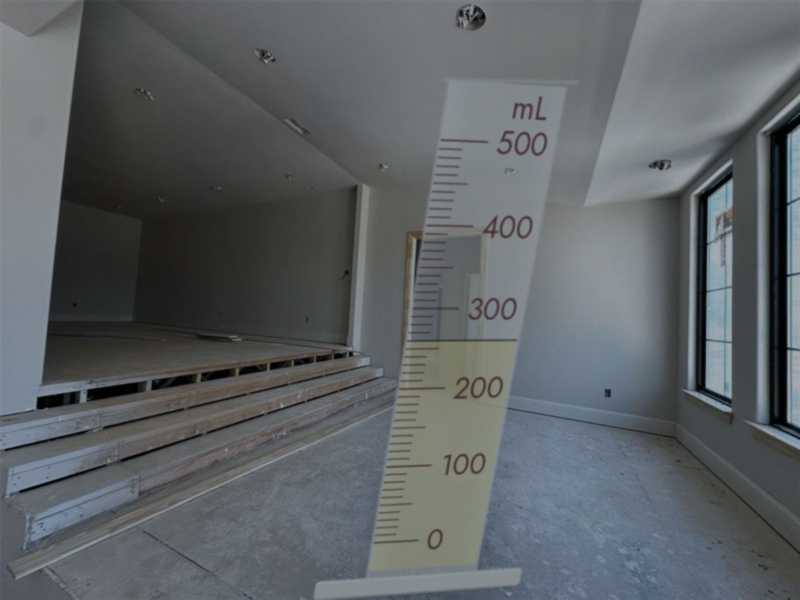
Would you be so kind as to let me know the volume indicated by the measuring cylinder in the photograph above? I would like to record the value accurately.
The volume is 260 mL
